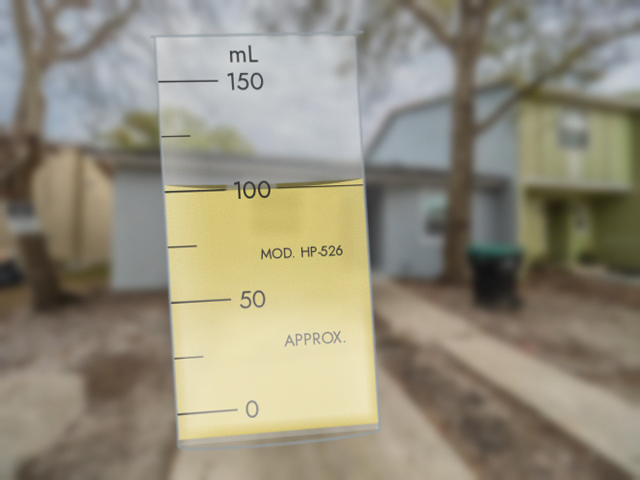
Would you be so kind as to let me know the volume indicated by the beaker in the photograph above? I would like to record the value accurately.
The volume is 100 mL
